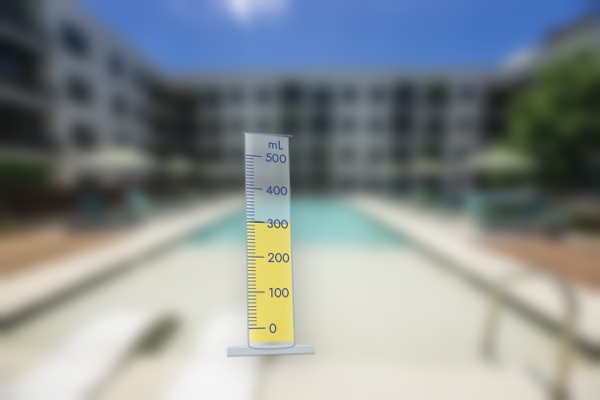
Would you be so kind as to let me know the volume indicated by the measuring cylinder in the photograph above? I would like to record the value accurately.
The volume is 300 mL
